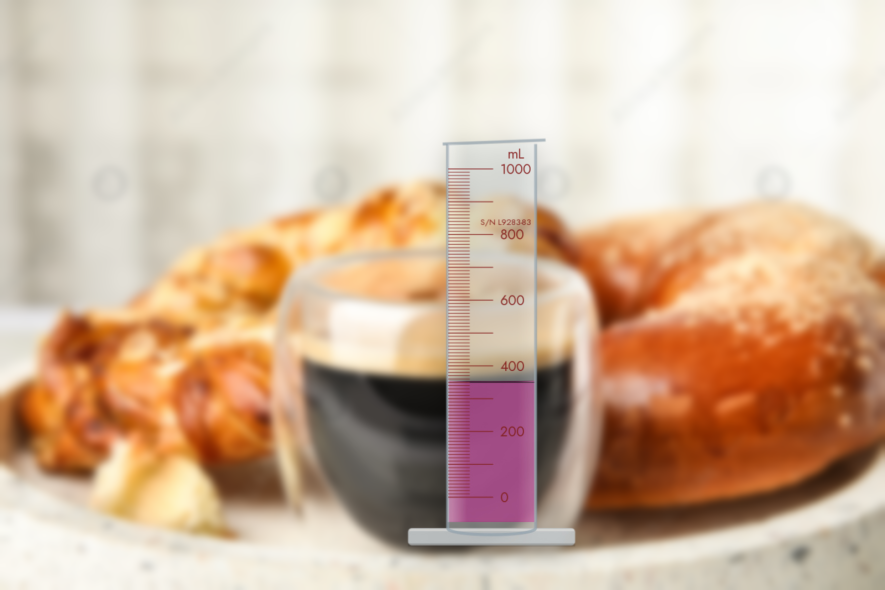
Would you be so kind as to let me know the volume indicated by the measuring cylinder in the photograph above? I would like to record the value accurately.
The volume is 350 mL
